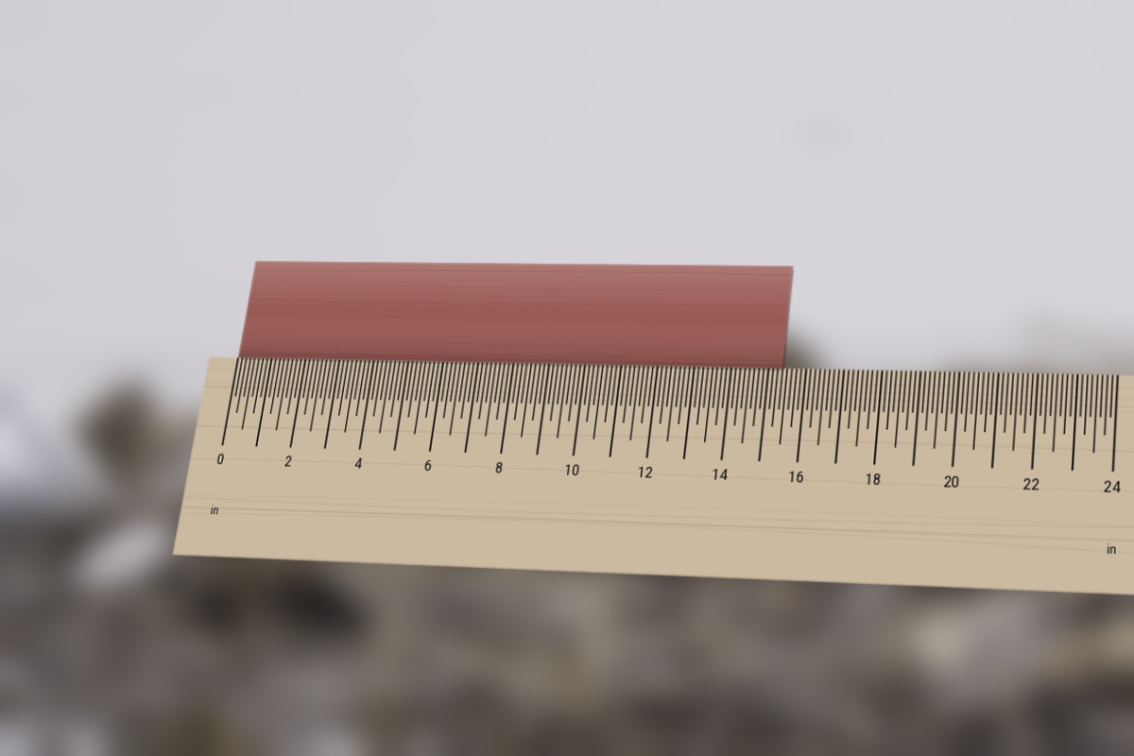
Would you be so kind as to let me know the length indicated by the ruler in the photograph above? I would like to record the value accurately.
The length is 15.375 in
